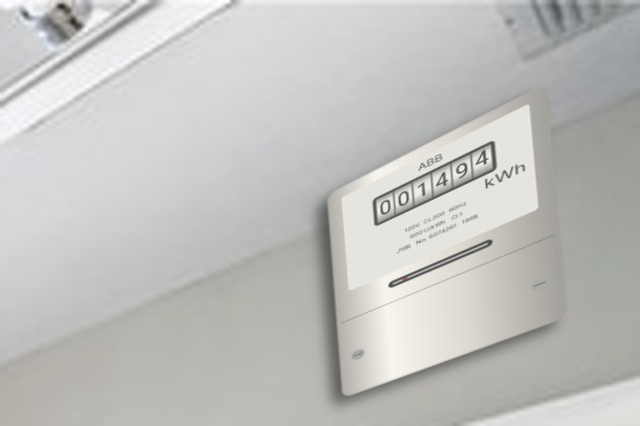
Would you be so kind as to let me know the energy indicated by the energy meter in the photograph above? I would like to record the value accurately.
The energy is 1494 kWh
